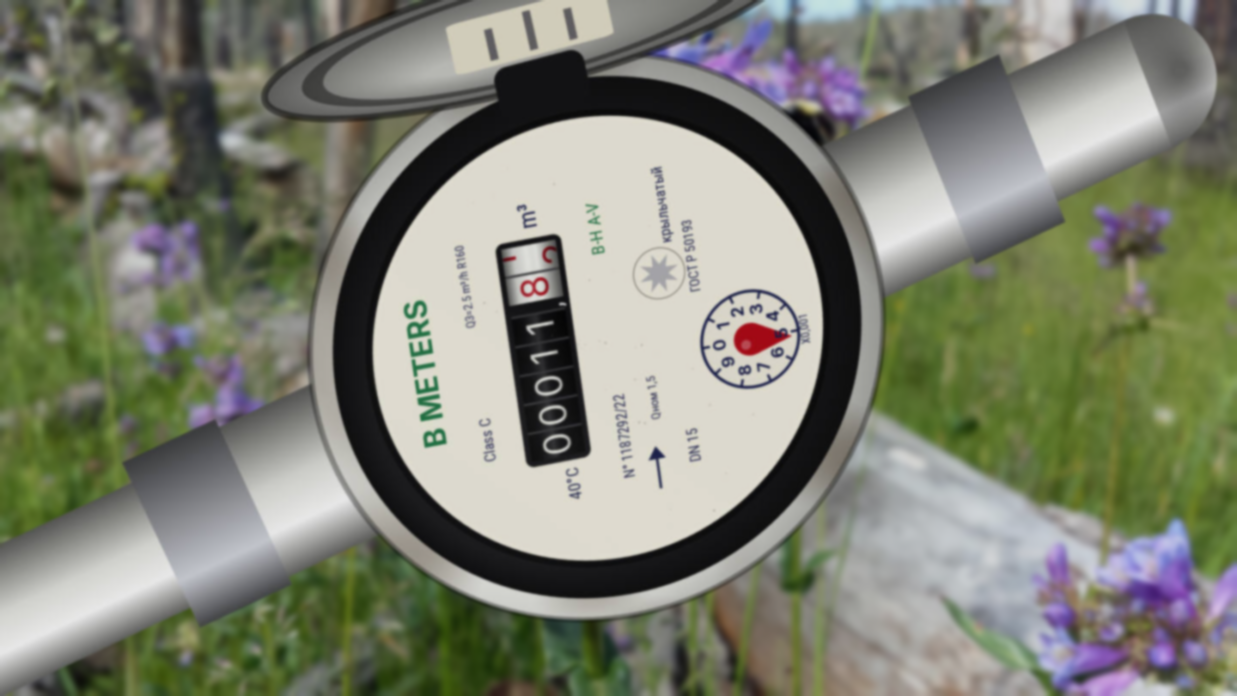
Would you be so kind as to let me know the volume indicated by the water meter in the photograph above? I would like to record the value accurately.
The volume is 11.815 m³
